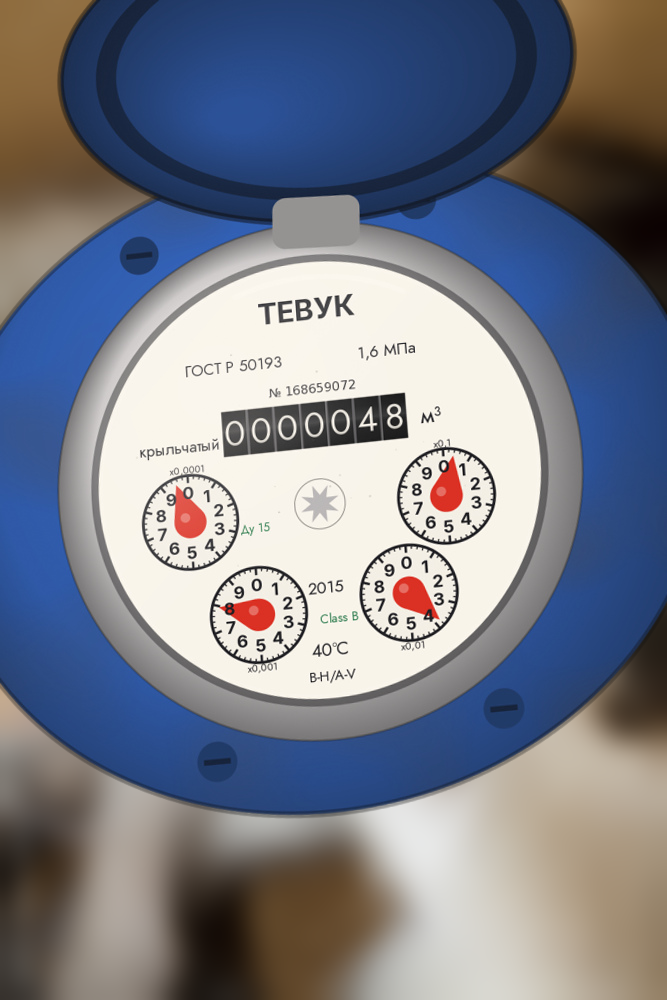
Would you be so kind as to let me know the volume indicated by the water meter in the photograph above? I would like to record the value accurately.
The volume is 48.0379 m³
